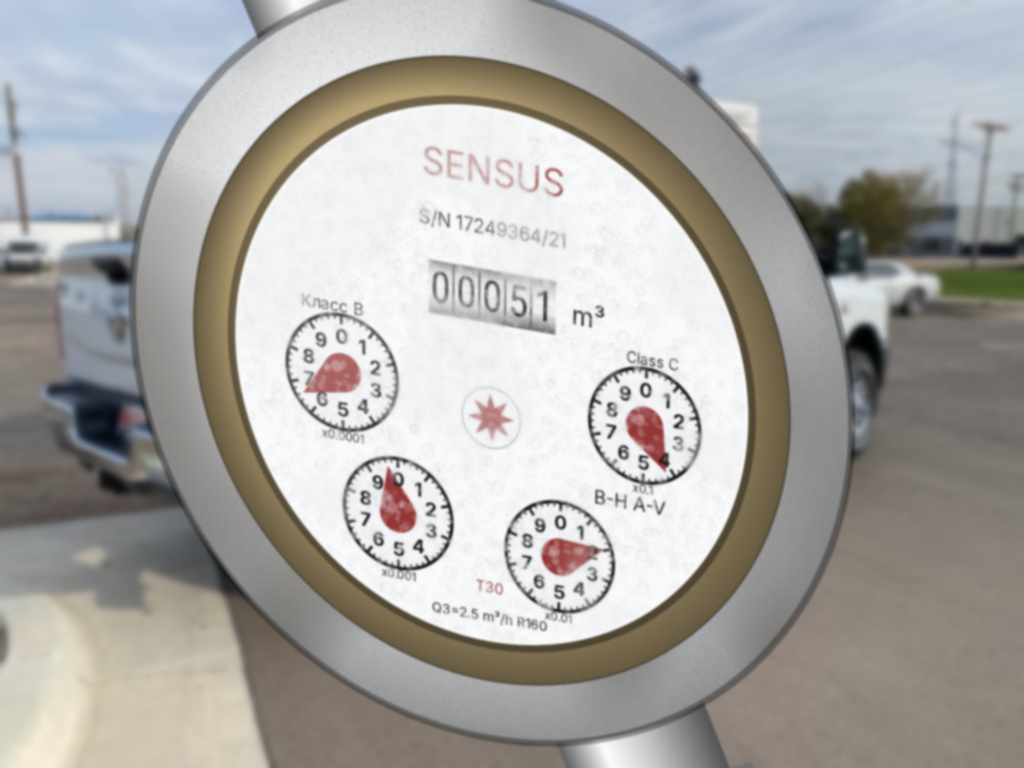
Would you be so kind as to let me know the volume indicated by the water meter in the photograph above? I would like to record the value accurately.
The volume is 51.4196 m³
